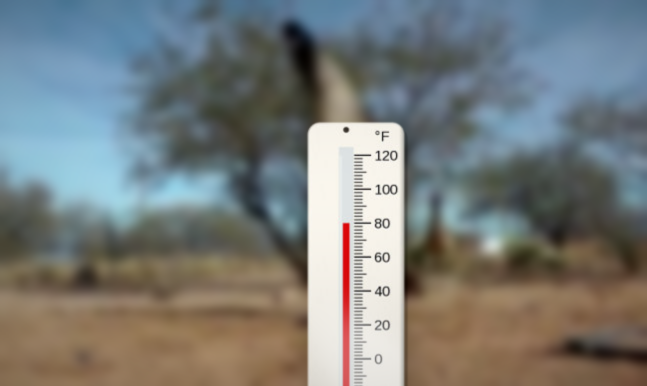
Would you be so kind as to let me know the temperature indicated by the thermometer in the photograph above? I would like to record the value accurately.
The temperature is 80 °F
